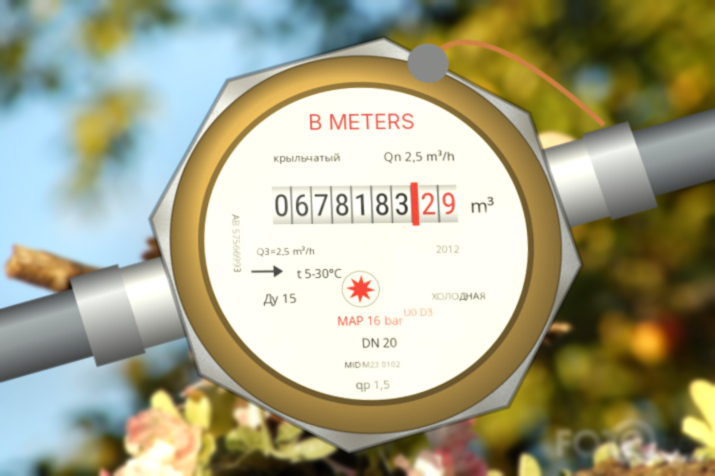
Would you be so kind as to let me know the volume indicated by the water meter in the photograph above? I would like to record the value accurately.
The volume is 678183.29 m³
